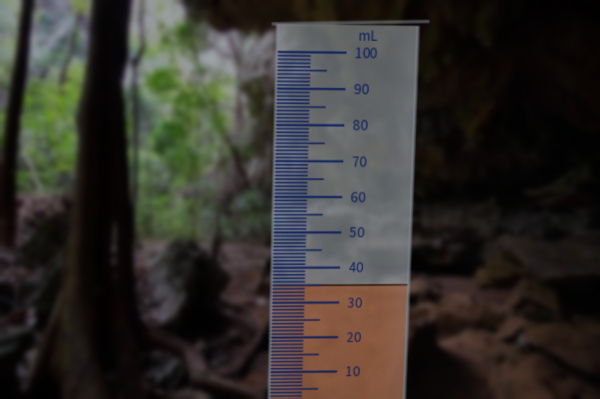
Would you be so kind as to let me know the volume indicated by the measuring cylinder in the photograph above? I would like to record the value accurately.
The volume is 35 mL
